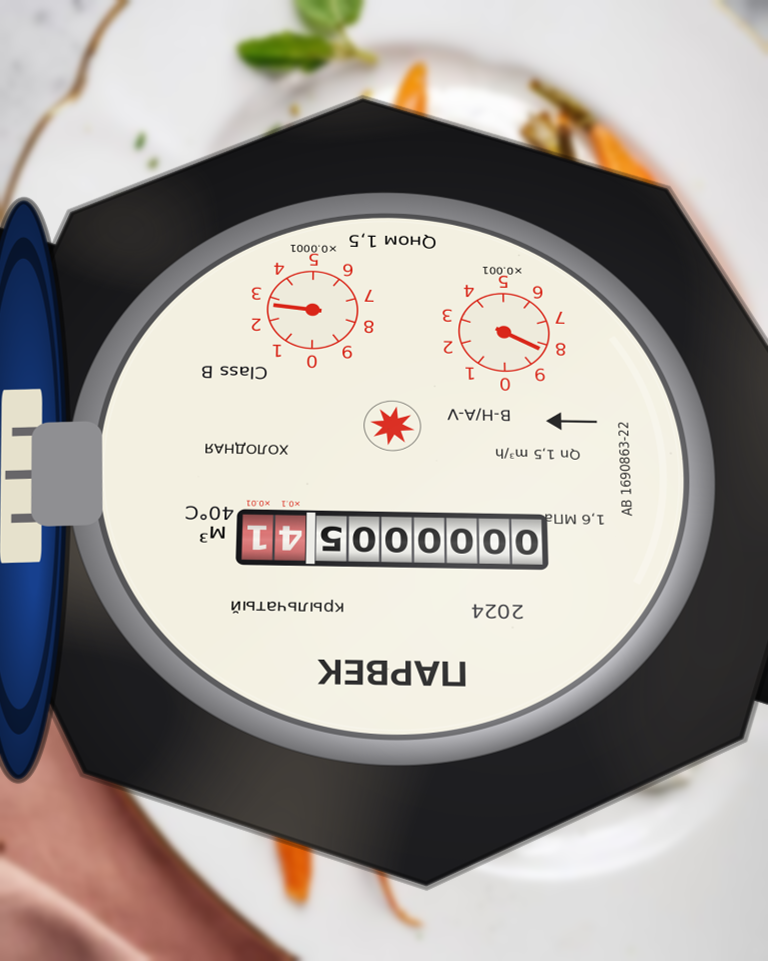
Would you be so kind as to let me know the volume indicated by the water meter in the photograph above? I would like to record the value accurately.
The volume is 5.4182 m³
